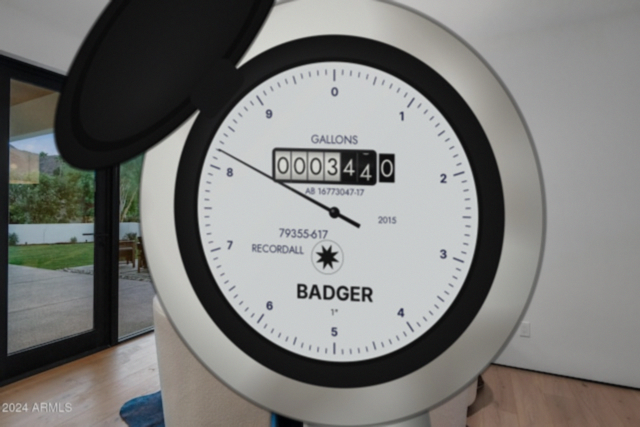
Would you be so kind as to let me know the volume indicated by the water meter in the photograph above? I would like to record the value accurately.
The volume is 3438.2 gal
